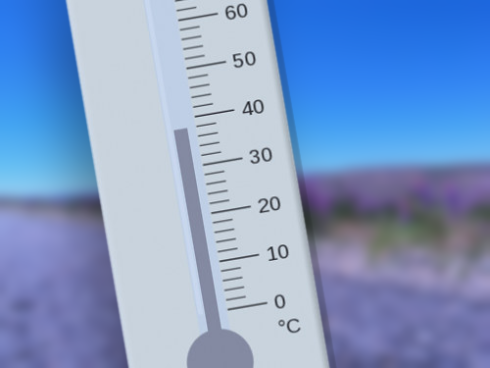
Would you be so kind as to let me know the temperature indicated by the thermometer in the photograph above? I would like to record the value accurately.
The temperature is 38 °C
